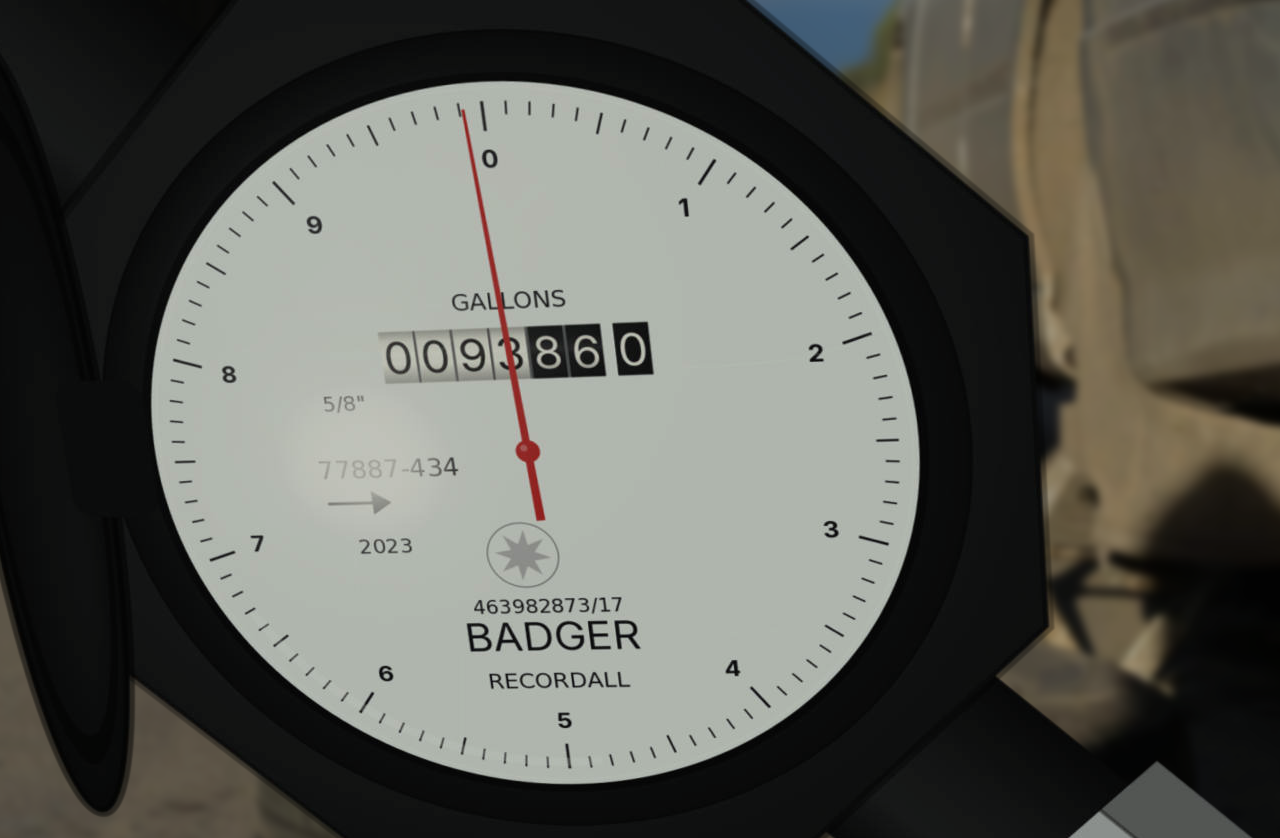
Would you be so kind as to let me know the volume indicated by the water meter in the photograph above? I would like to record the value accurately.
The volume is 93859.9 gal
